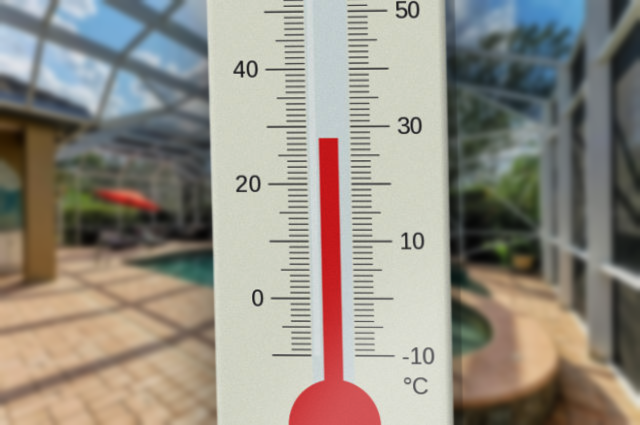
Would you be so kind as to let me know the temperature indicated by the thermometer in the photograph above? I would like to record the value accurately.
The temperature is 28 °C
